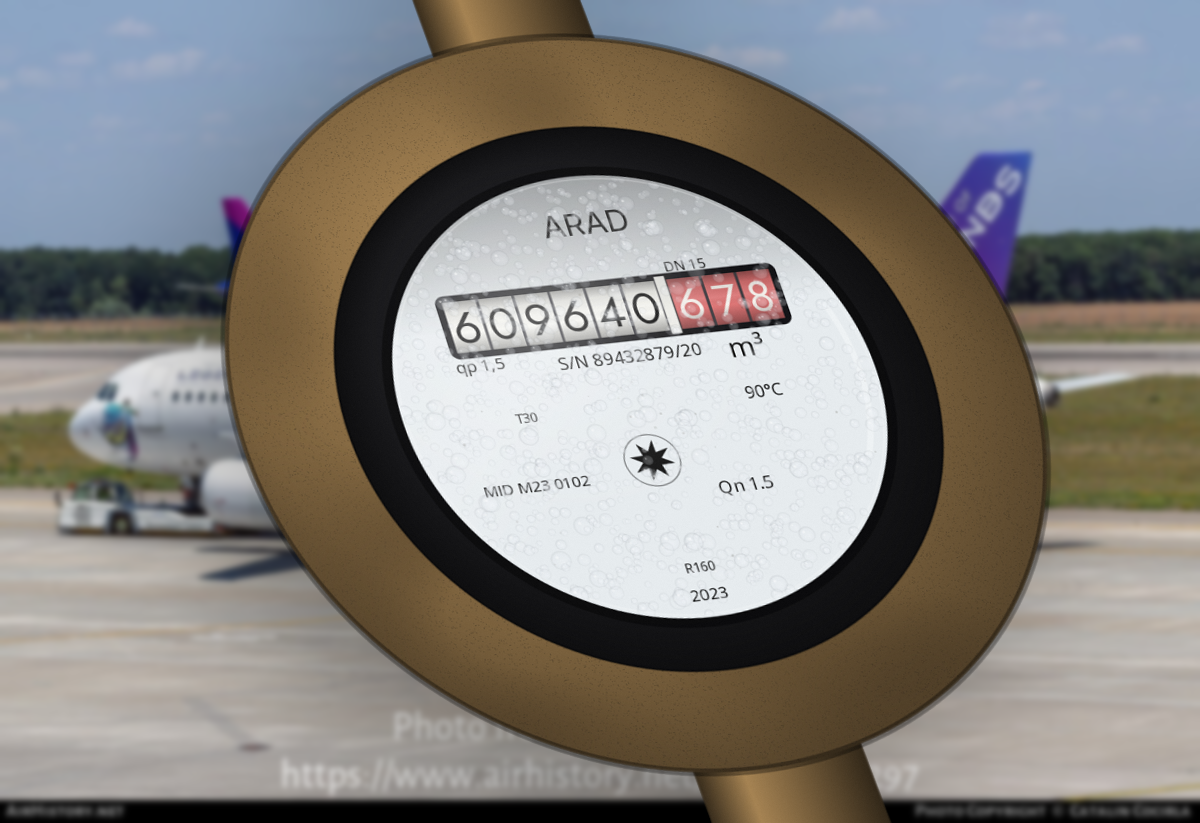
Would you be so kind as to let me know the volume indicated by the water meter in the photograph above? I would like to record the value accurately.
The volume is 609640.678 m³
